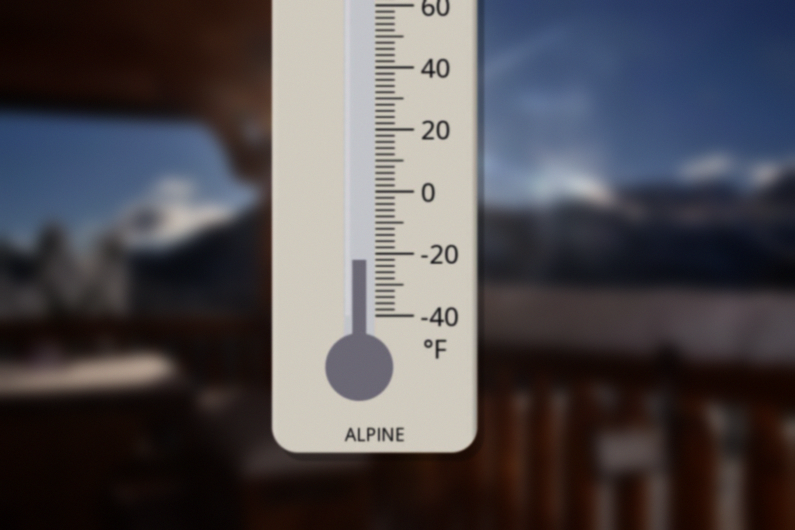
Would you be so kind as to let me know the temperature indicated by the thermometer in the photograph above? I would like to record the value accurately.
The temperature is -22 °F
